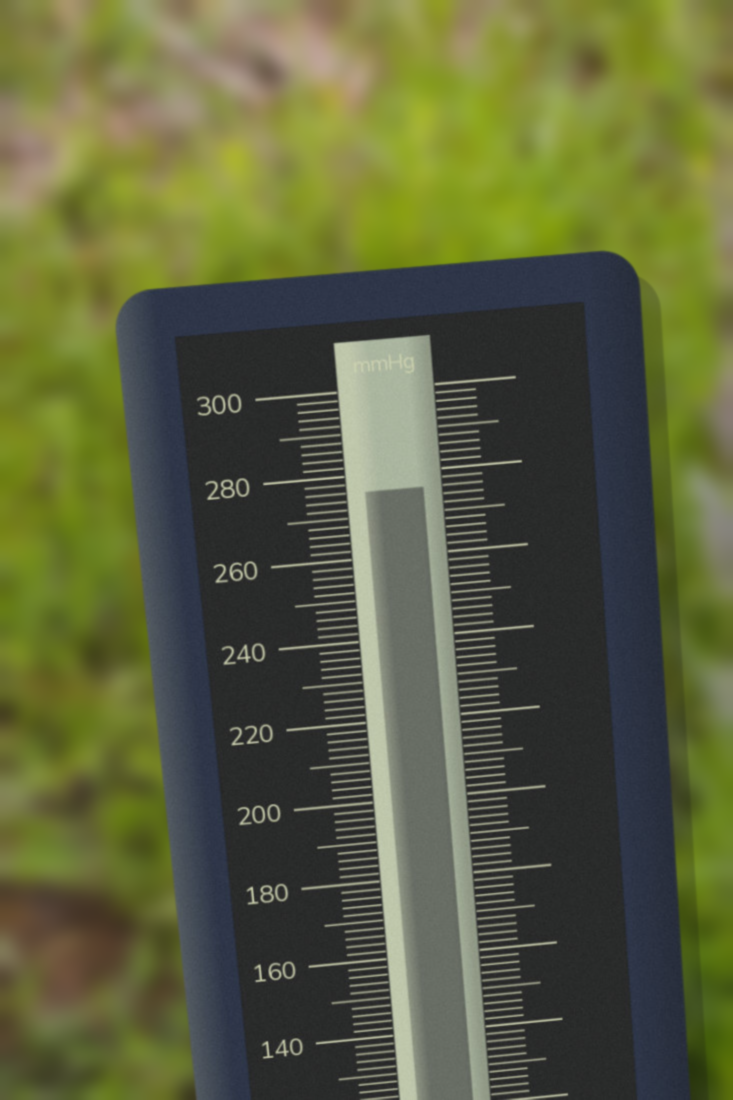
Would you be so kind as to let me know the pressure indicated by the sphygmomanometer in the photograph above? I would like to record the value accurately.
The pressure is 276 mmHg
